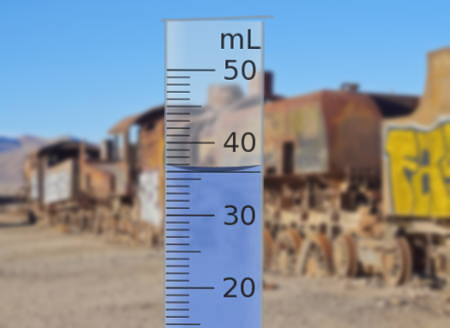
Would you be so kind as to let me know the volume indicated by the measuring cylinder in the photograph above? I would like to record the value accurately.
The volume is 36 mL
